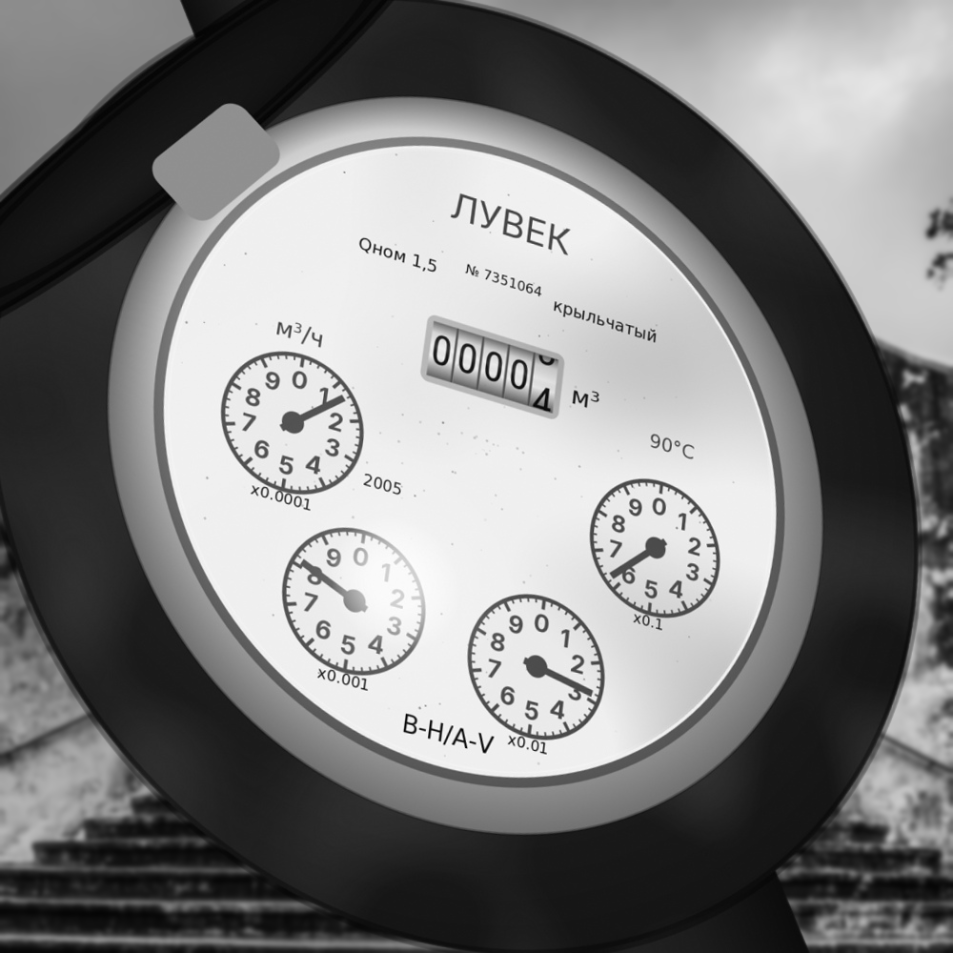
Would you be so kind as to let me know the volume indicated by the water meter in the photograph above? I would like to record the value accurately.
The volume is 3.6281 m³
